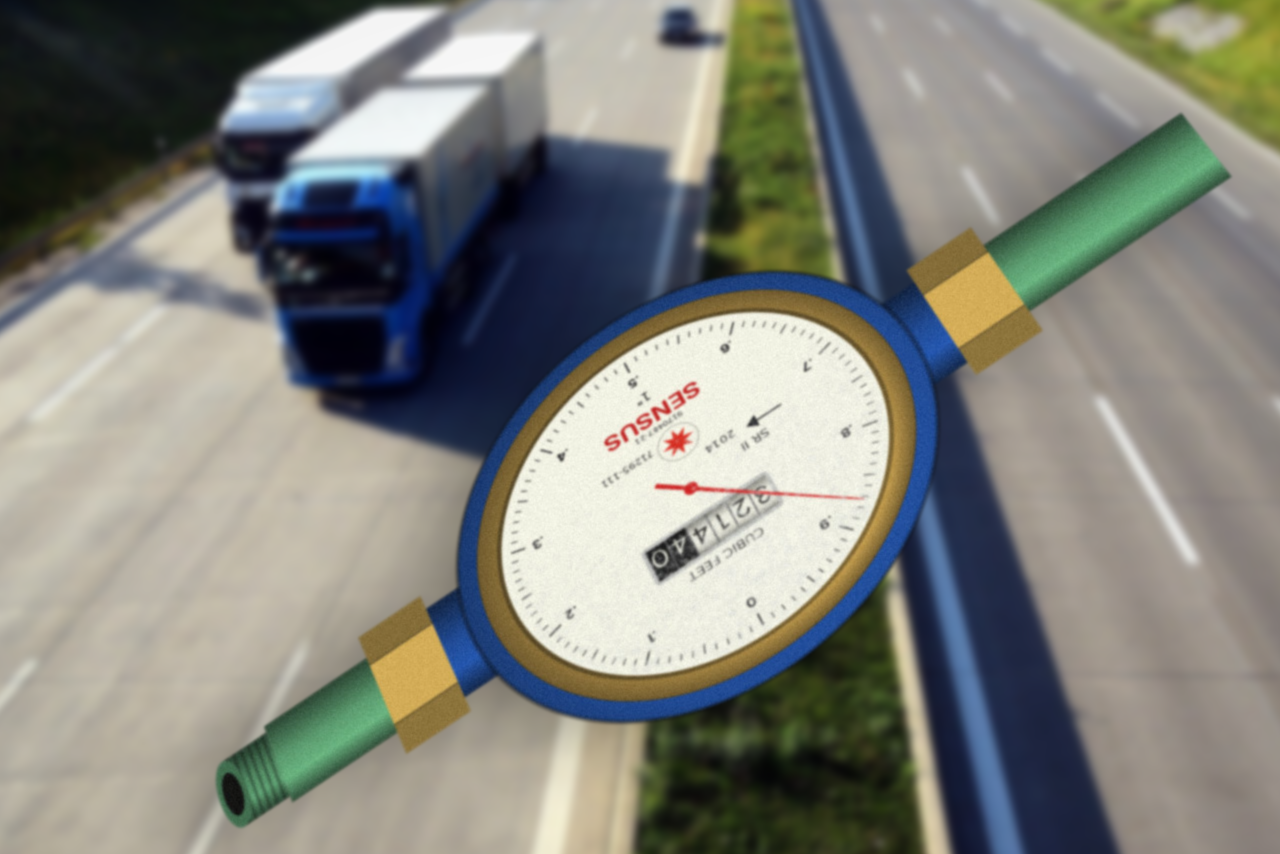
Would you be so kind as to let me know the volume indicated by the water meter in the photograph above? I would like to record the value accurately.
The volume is 321439.87 ft³
